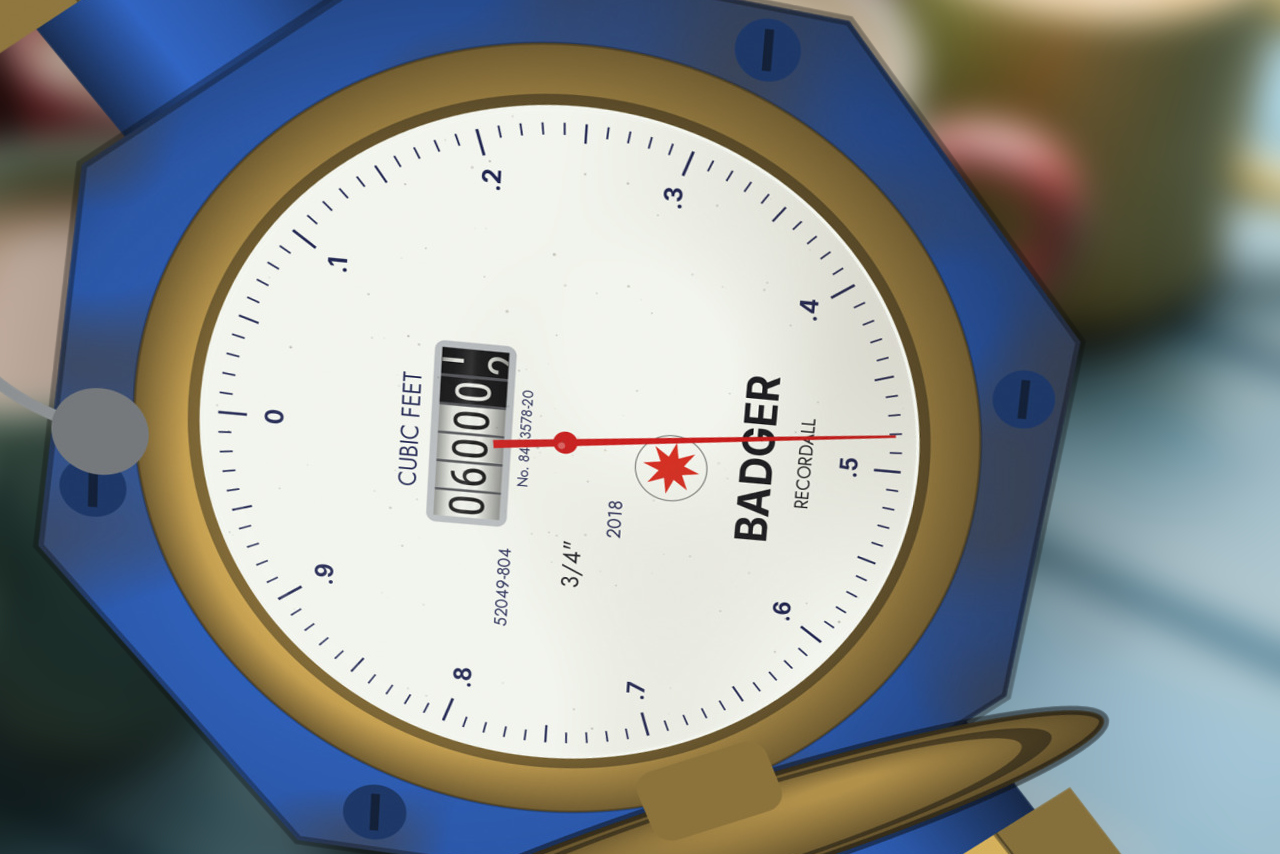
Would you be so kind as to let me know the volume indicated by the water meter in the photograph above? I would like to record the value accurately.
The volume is 60001.48 ft³
